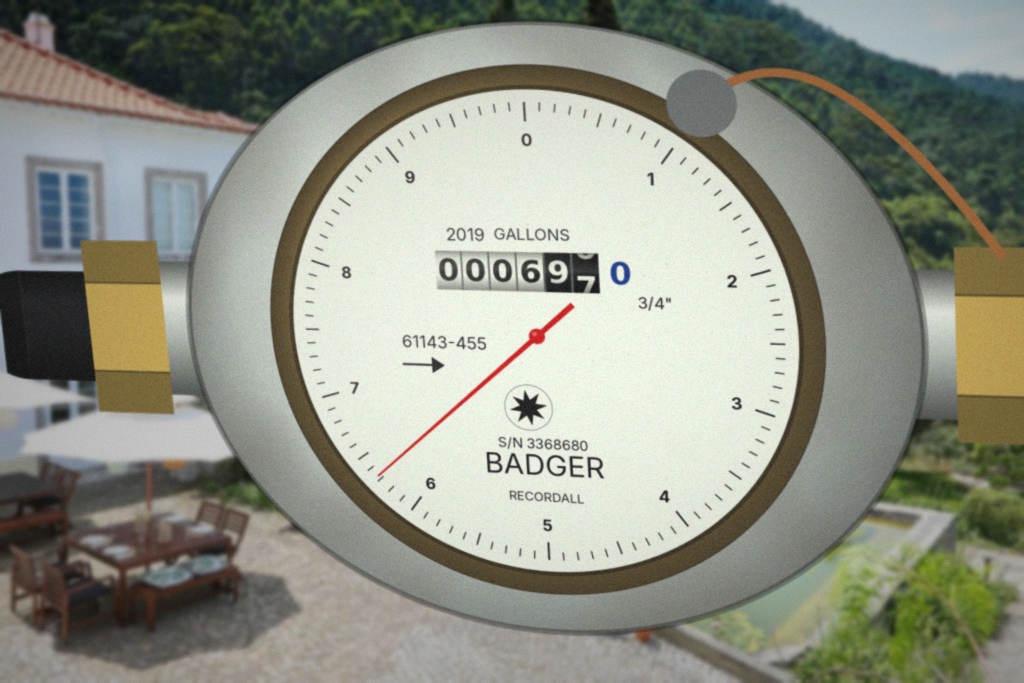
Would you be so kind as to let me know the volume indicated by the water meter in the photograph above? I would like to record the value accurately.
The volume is 6966.3 gal
